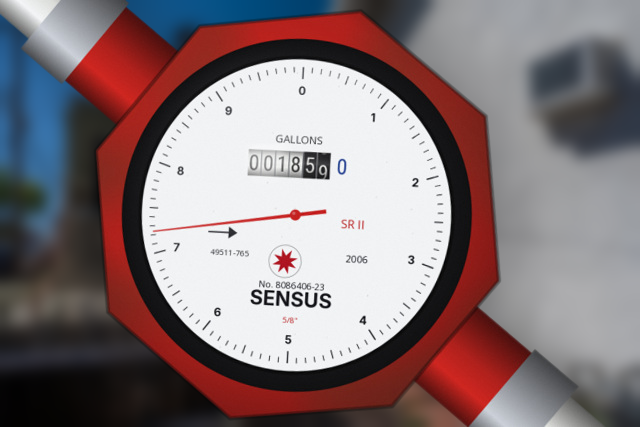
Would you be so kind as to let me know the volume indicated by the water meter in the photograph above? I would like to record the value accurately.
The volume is 18587.2 gal
